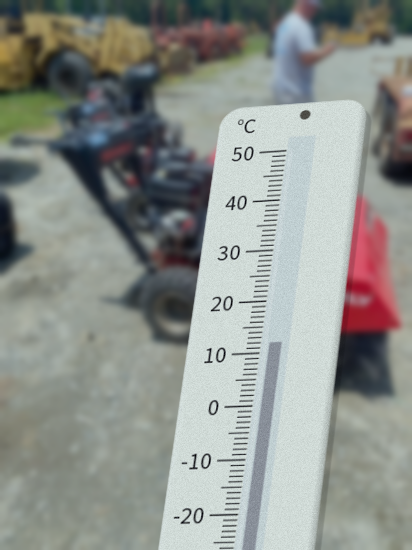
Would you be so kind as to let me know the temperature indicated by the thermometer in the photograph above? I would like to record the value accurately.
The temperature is 12 °C
